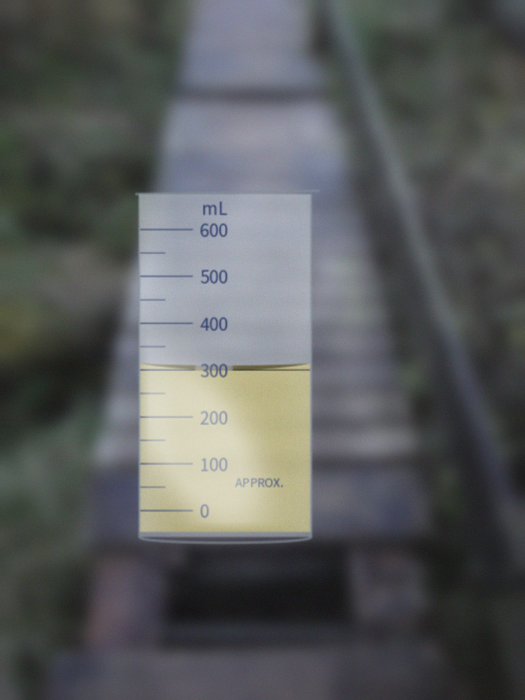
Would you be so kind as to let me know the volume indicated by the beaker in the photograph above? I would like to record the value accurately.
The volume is 300 mL
